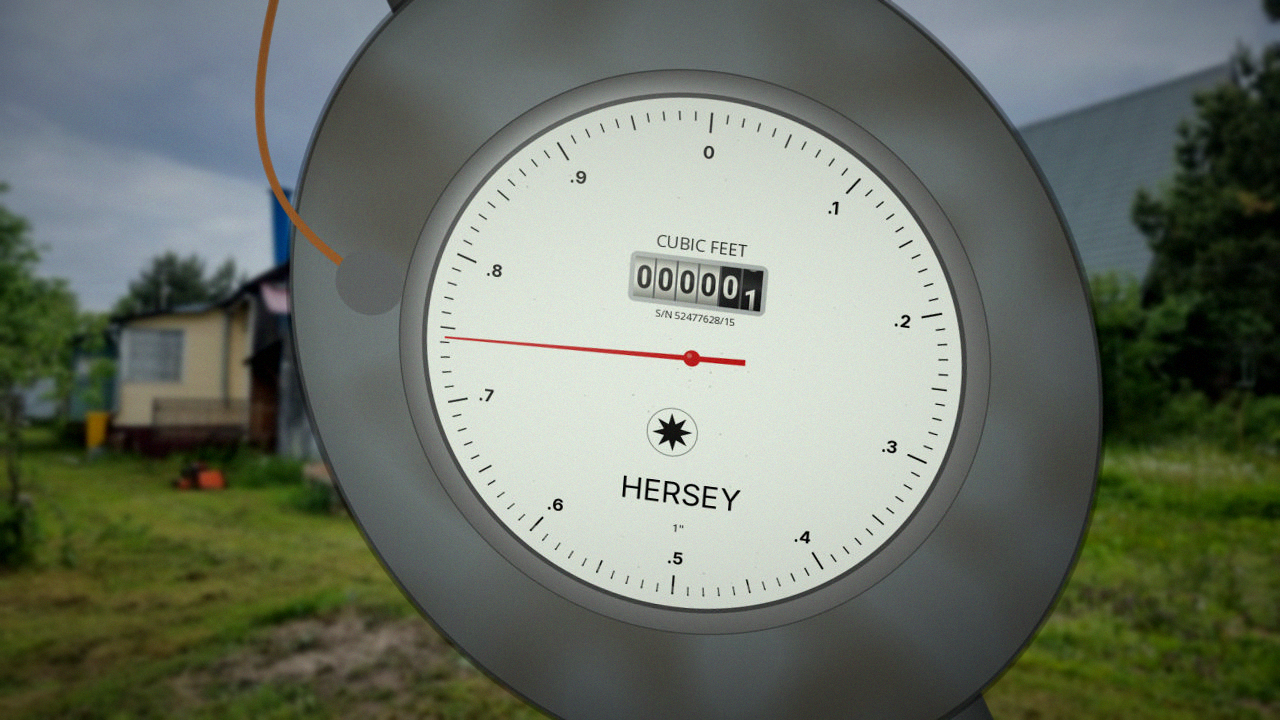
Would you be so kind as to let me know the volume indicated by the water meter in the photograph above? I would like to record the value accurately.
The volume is 0.74 ft³
